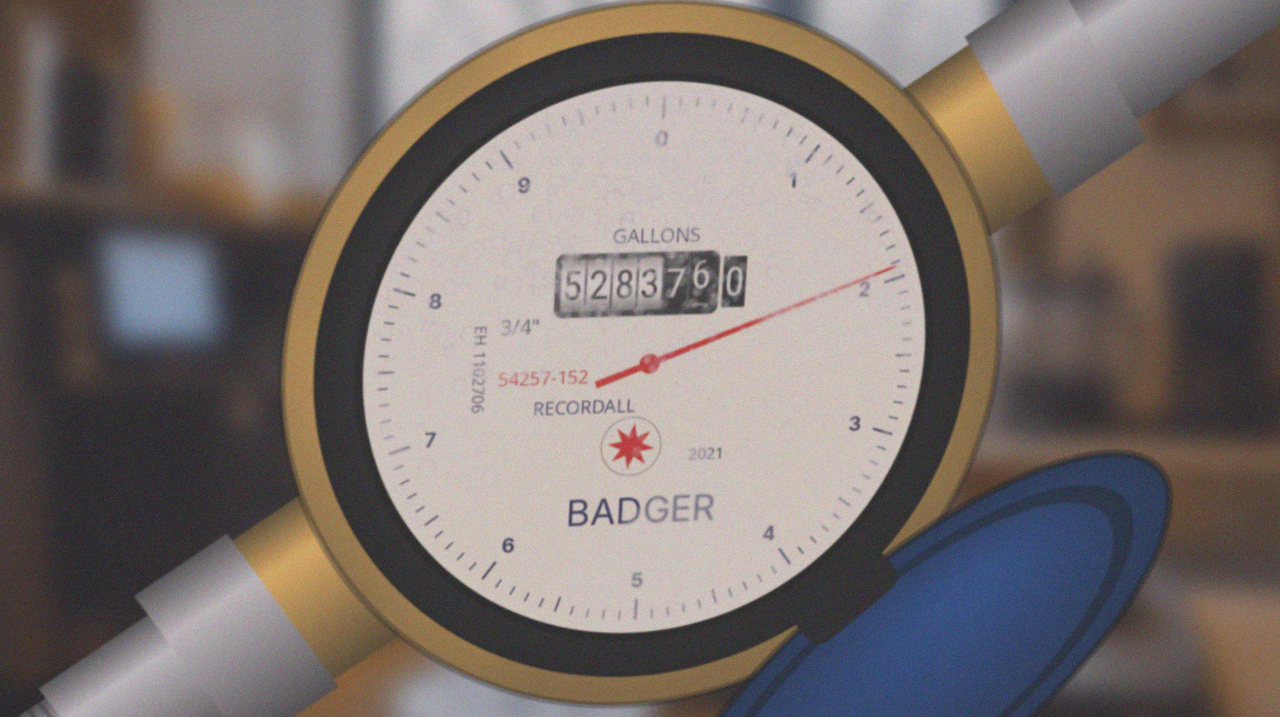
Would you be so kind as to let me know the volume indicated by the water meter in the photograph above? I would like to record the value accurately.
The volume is 5283761.9 gal
